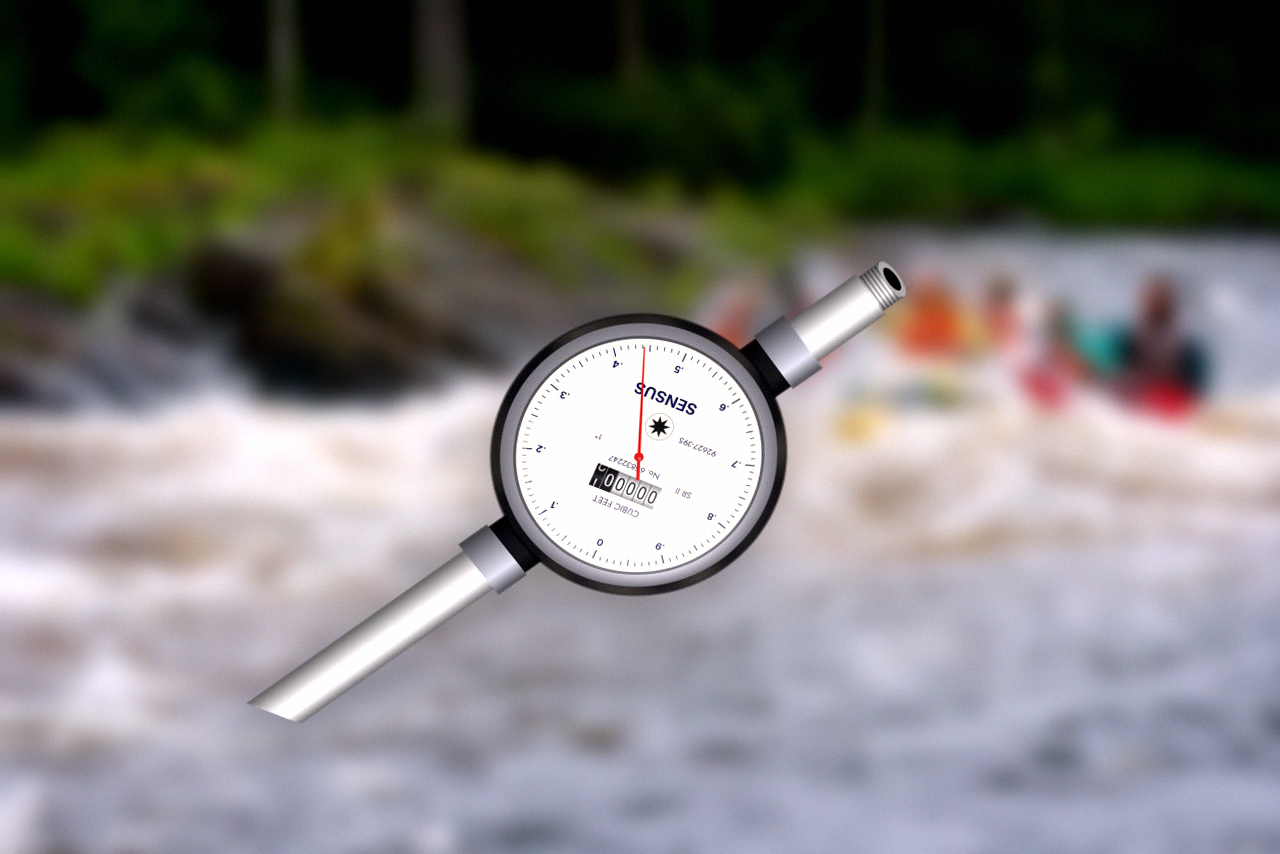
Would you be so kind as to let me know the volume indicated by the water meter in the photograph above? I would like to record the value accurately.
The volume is 1.44 ft³
